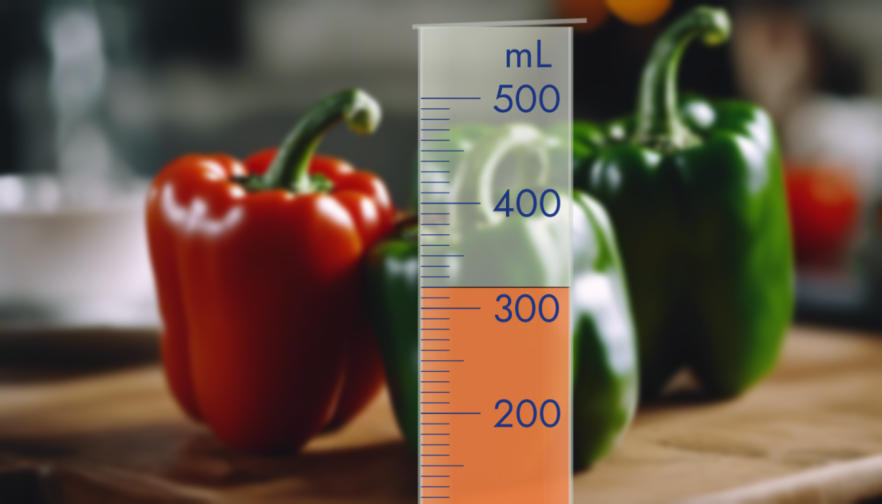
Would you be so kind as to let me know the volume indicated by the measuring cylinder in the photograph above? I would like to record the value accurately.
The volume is 320 mL
